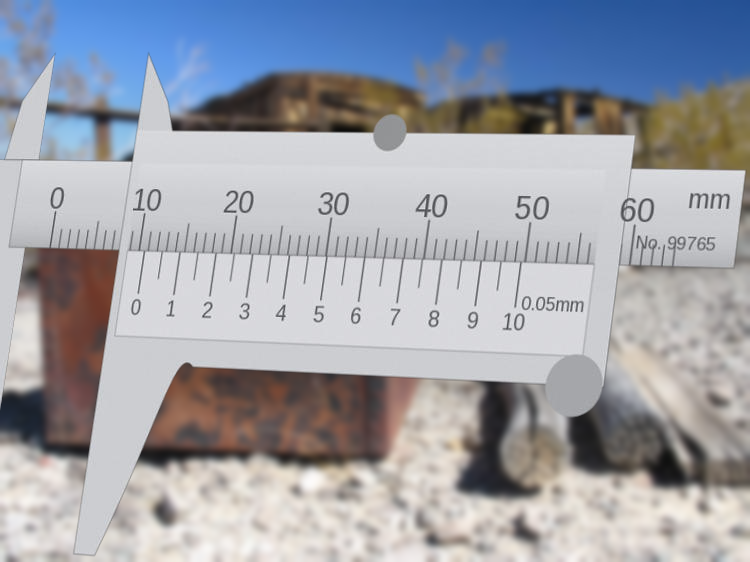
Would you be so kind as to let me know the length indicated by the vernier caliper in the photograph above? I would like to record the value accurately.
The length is 10.6 mm
